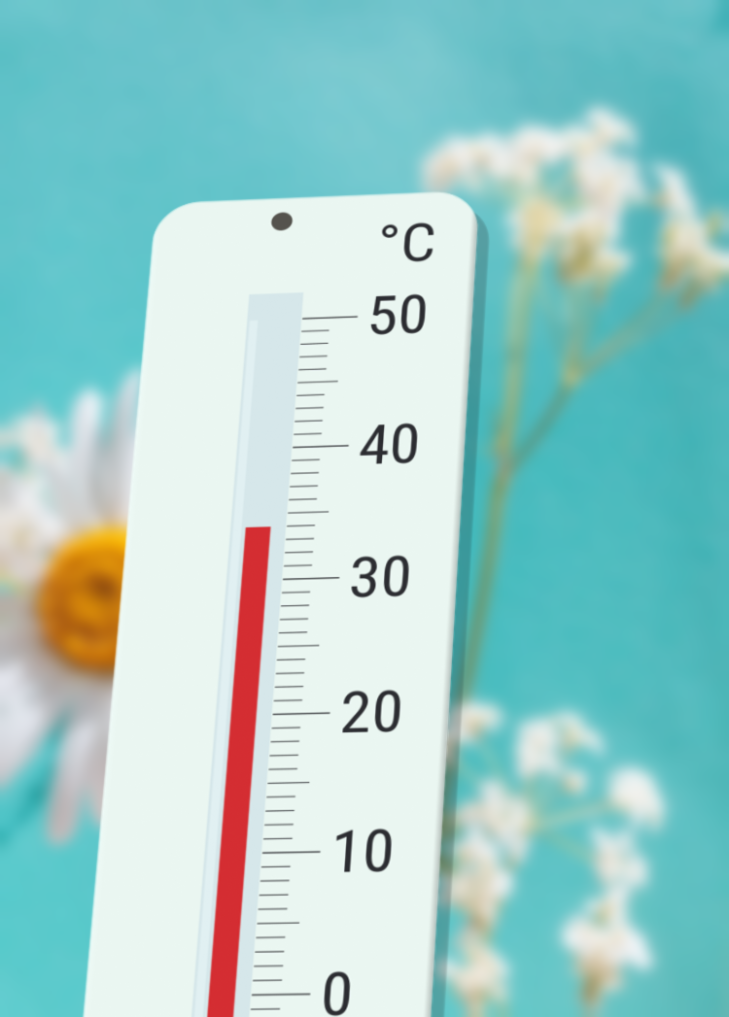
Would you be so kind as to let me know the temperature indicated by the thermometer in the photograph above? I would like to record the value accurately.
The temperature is 34 °C
